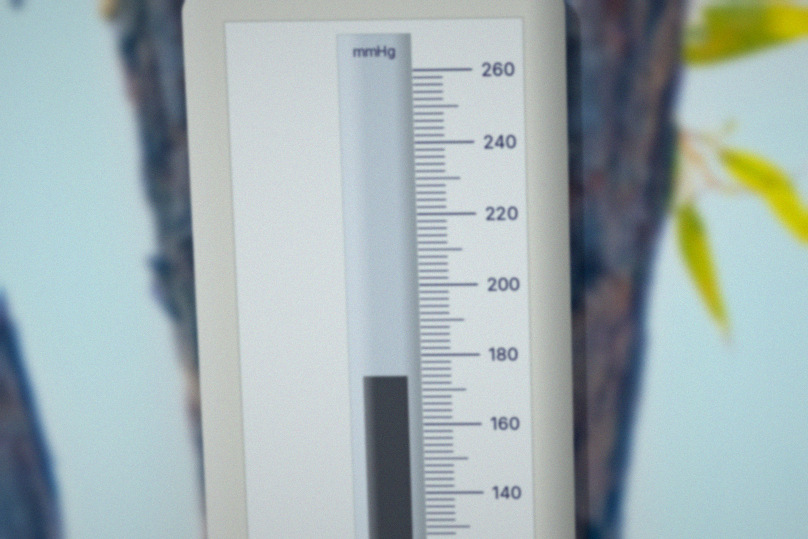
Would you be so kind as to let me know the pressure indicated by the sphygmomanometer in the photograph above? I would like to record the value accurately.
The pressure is 174 mmHg
